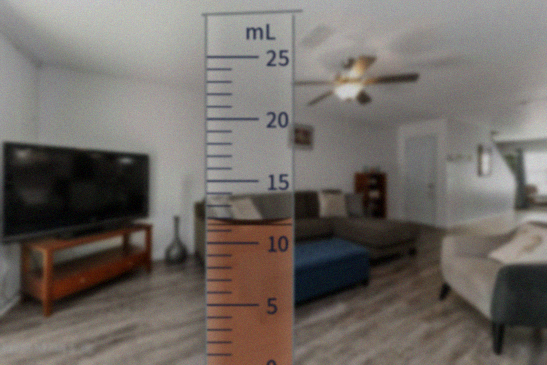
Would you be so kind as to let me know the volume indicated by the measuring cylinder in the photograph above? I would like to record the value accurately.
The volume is 11.5 mL
